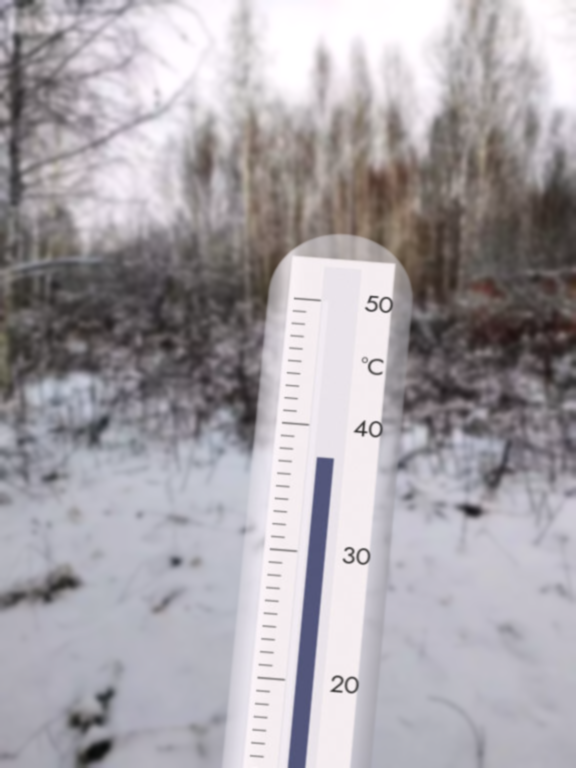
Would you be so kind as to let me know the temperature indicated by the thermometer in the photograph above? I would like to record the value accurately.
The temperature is 37.5 °C
